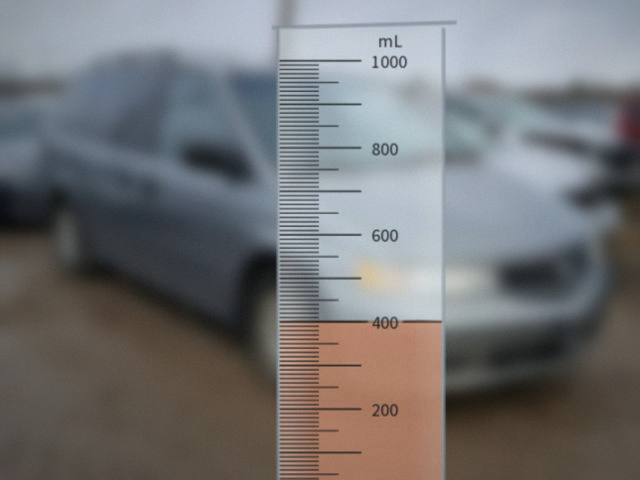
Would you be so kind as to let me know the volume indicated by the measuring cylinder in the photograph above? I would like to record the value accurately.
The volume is 400 mL
